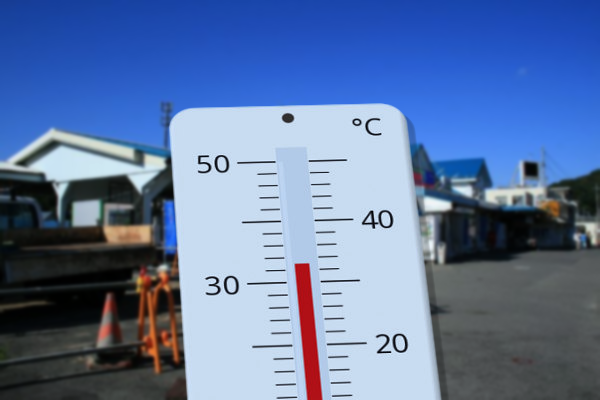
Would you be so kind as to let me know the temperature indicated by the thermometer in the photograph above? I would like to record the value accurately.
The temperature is 33 °C
